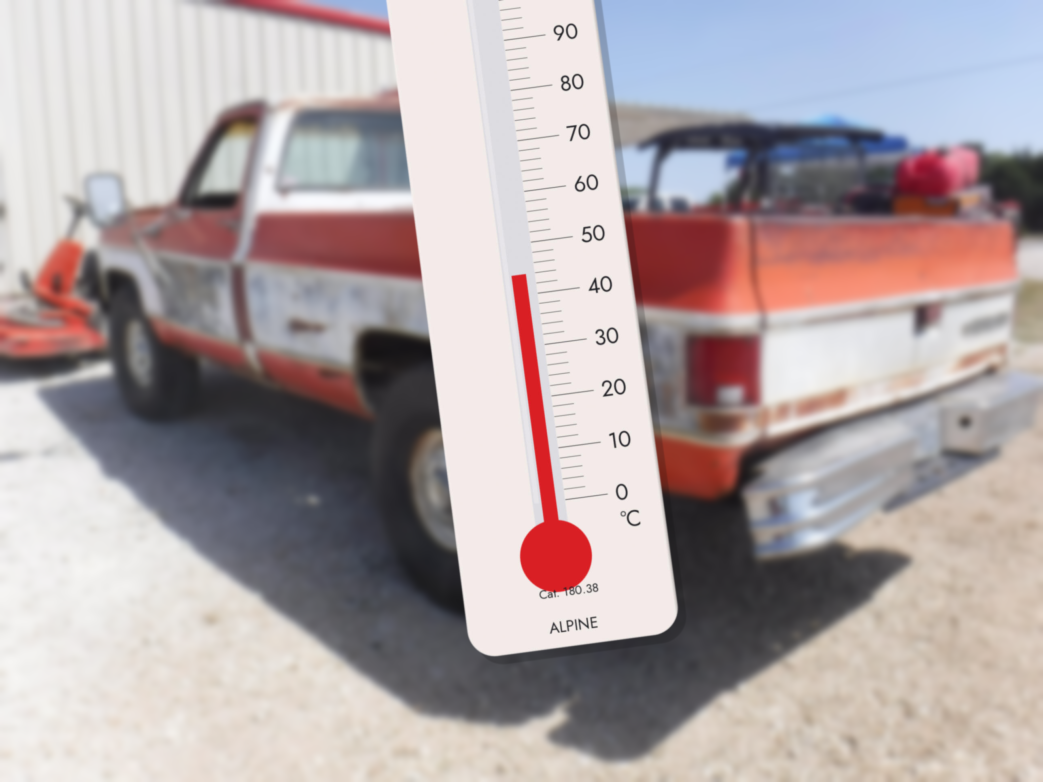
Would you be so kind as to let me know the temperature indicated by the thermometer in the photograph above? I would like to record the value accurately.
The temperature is 44 °C
